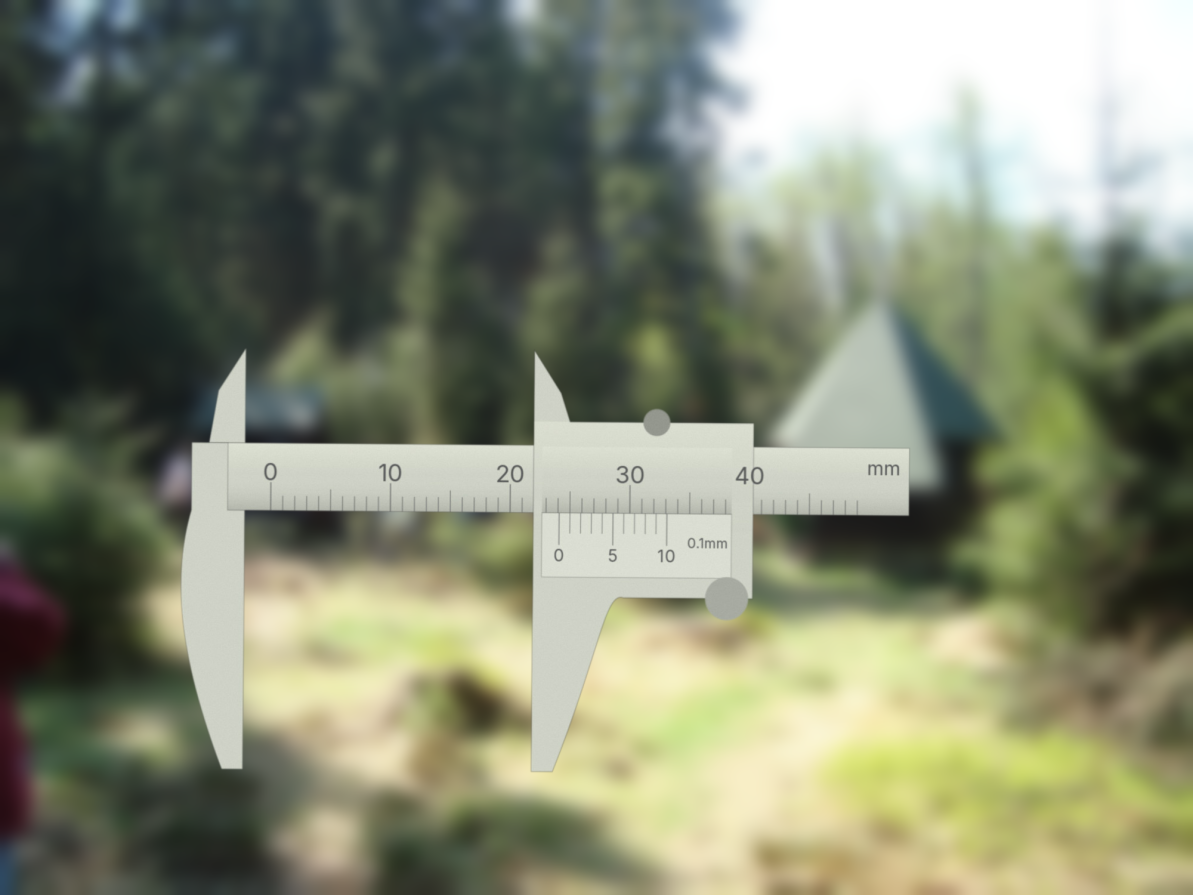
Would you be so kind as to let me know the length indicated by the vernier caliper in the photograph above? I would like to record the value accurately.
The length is 24.1 mm
